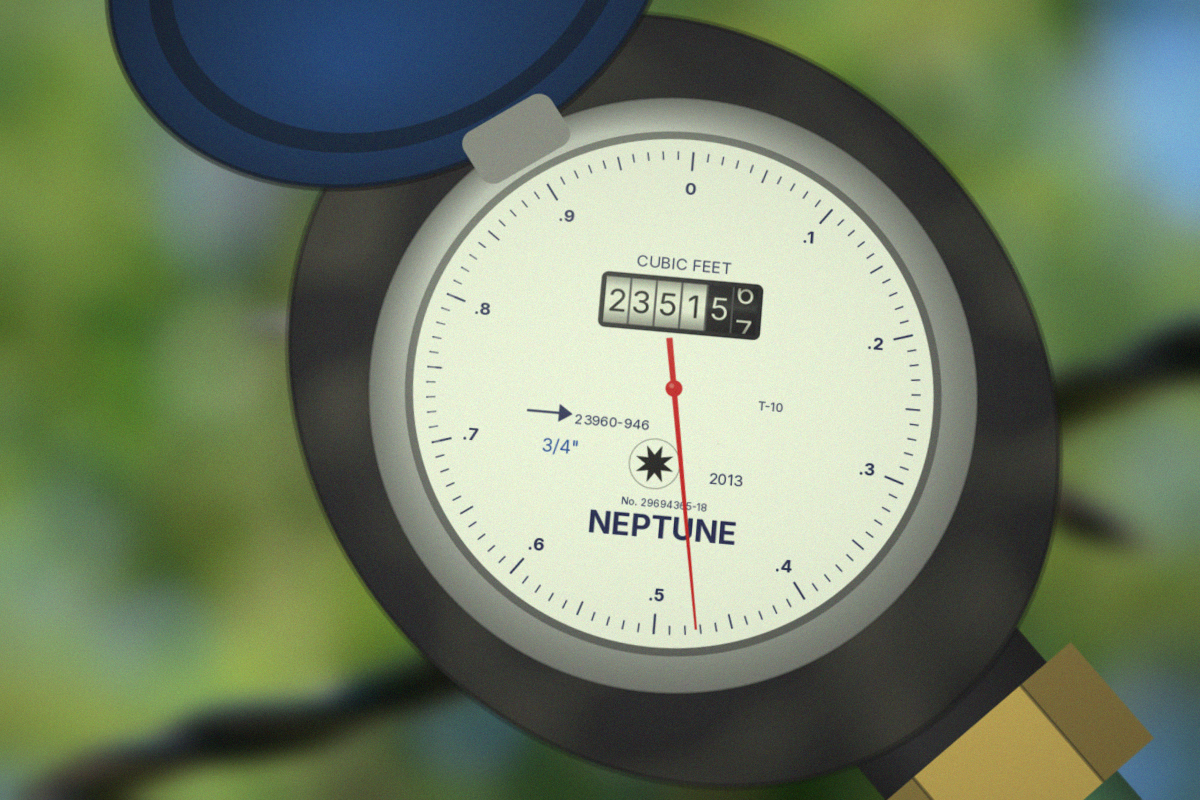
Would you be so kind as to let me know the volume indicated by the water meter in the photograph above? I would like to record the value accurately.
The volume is 235156.47 ft³
